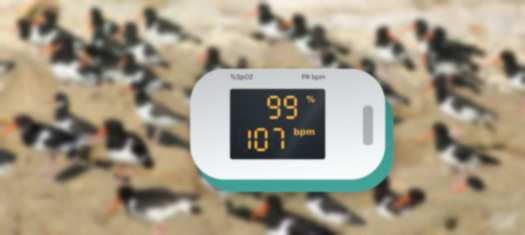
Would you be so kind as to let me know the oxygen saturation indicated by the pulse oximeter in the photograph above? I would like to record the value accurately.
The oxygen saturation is 99 %
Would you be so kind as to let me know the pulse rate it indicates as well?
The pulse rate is 107 bpm
